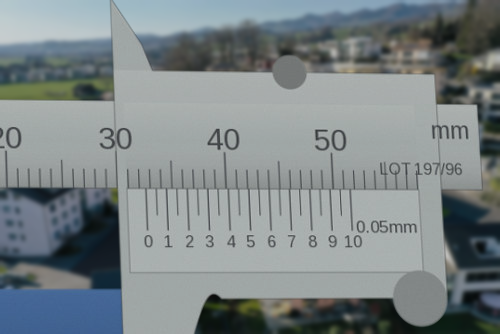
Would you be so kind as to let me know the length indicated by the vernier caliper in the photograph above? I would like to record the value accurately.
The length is 32.6 mm
